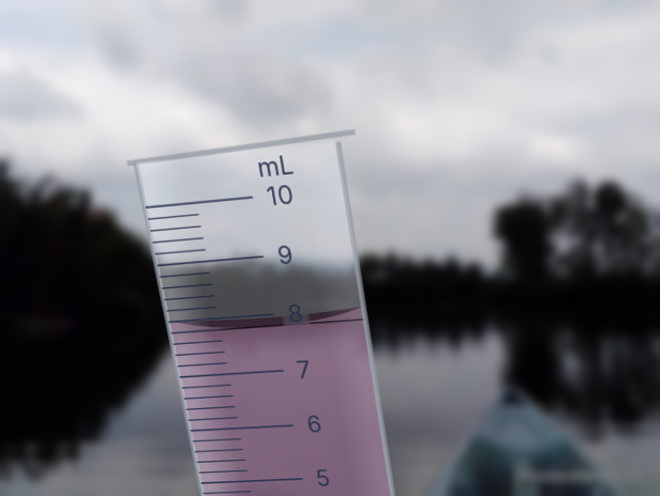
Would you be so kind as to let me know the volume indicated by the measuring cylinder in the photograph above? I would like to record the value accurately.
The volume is 7.8 mL
